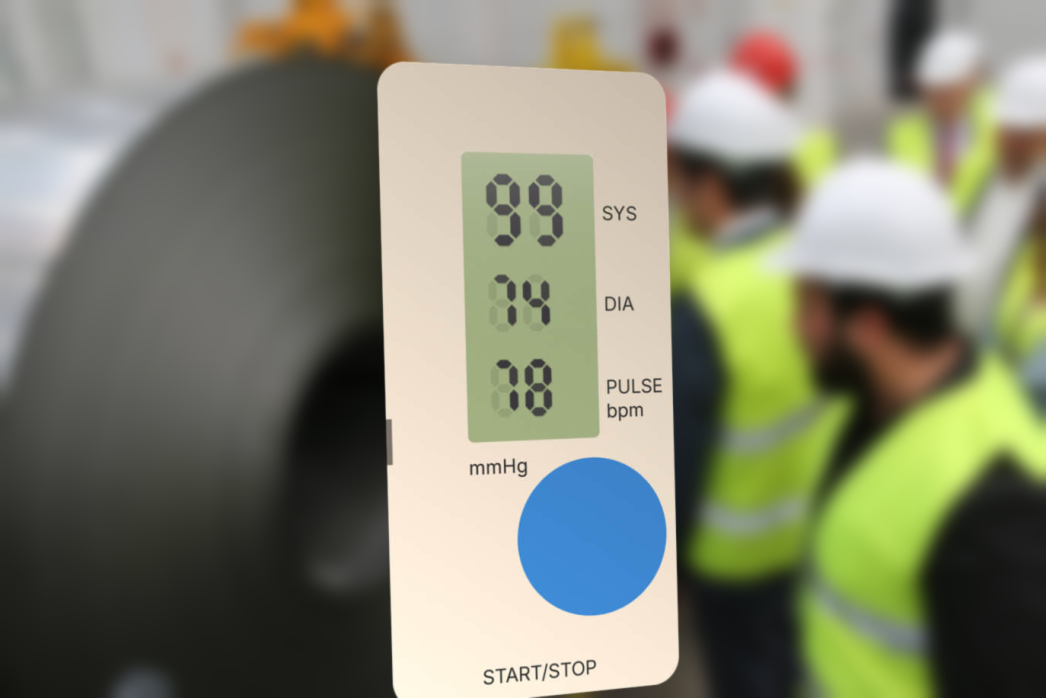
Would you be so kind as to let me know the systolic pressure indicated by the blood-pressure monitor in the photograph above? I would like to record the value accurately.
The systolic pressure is 99 mmHg
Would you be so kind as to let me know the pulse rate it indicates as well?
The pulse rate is 78 bpm
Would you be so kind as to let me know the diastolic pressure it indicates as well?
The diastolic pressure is 74 mmHg
